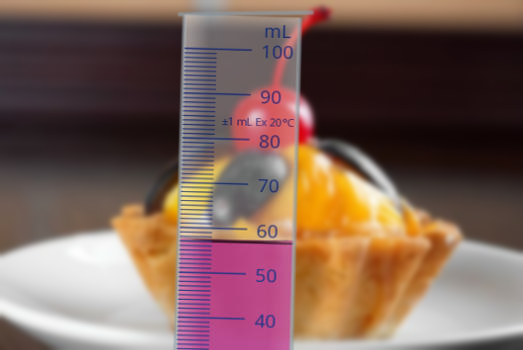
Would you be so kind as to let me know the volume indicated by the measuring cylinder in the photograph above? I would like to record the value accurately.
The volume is 57 mL
